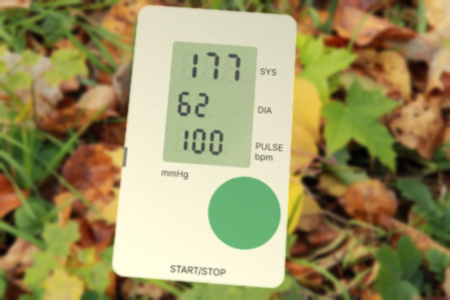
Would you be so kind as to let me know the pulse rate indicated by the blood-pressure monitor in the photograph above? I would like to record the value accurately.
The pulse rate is 100 bpm
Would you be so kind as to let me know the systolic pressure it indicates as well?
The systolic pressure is 177 mmHg
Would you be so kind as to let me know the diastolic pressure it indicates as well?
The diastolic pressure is 62 mmHg
